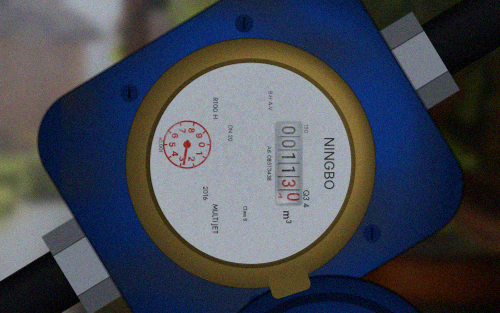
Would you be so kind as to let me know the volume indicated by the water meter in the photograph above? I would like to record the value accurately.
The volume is 11.302 m³
